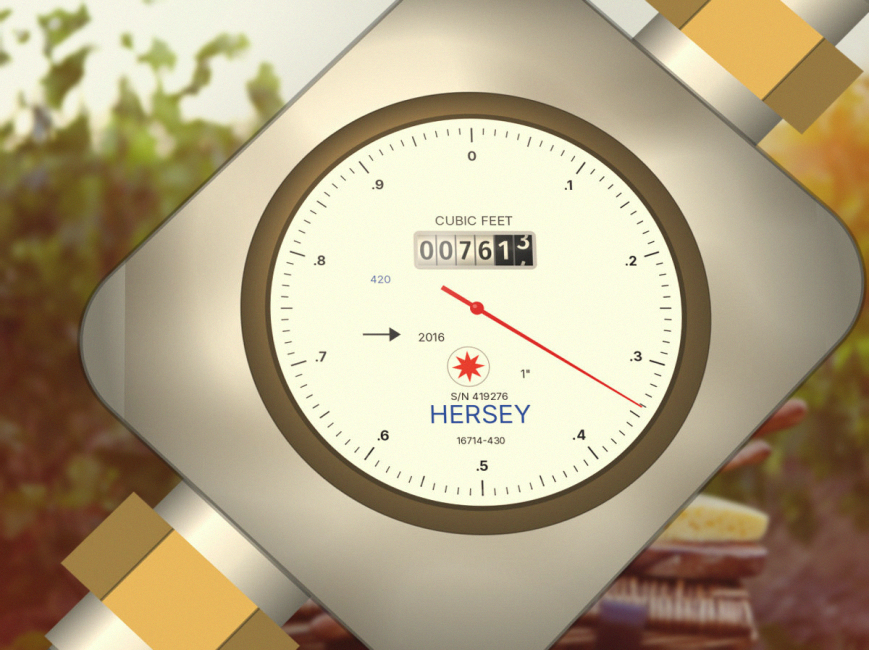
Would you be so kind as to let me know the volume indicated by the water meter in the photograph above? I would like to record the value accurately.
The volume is 7613.34 ft³
